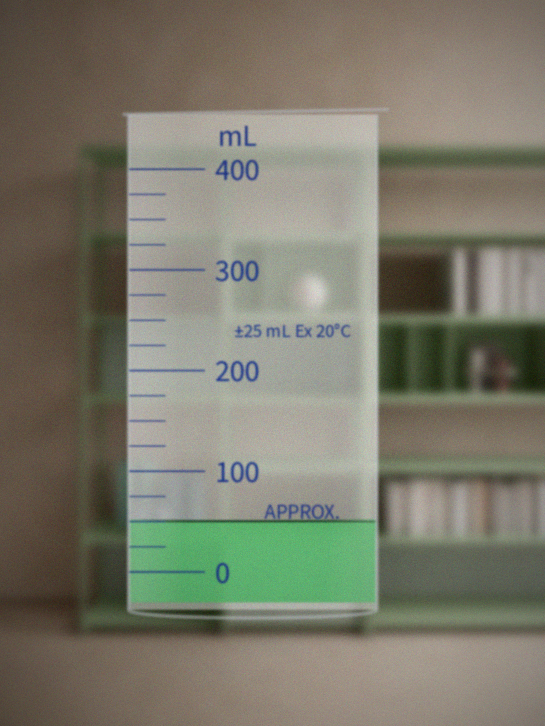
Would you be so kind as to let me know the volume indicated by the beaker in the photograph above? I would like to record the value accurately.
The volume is 50 mL
